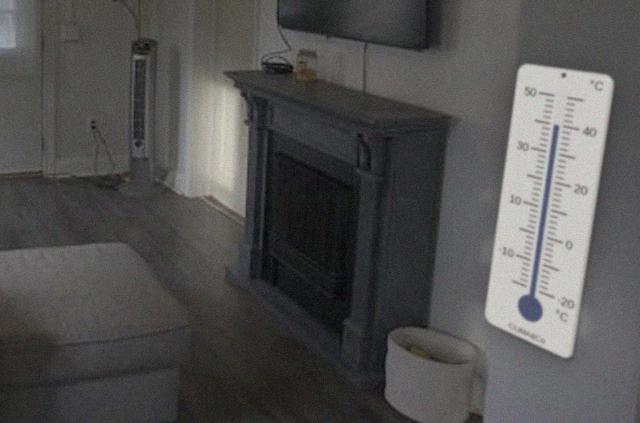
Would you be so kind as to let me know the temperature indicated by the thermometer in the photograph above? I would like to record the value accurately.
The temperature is 40 °C
